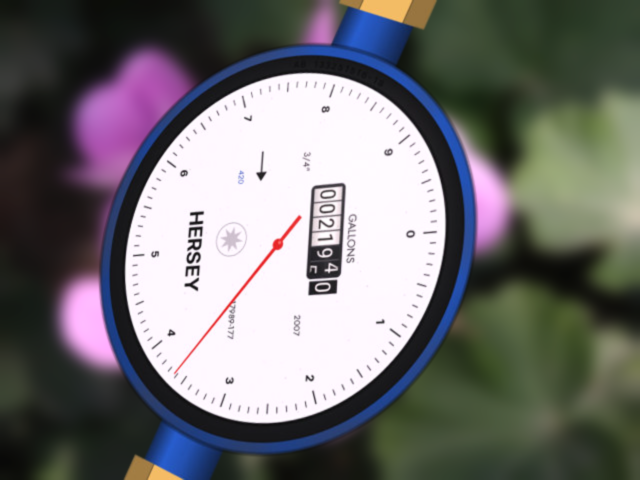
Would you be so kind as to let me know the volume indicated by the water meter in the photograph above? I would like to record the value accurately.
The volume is 21943.6 gal
